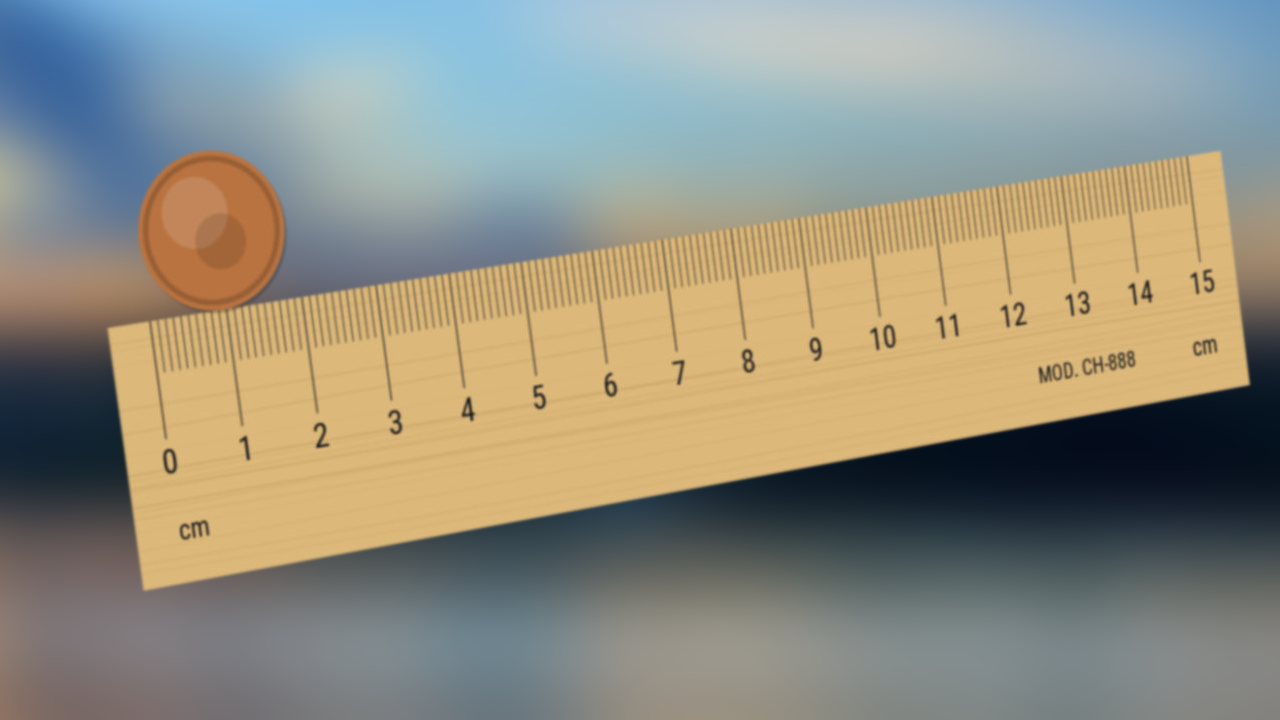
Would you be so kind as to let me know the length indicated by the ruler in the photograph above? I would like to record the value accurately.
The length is 1.9 cm
